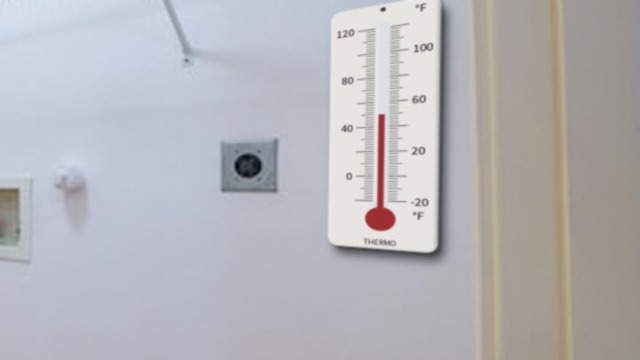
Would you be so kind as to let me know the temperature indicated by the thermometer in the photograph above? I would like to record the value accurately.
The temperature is 50 °F
